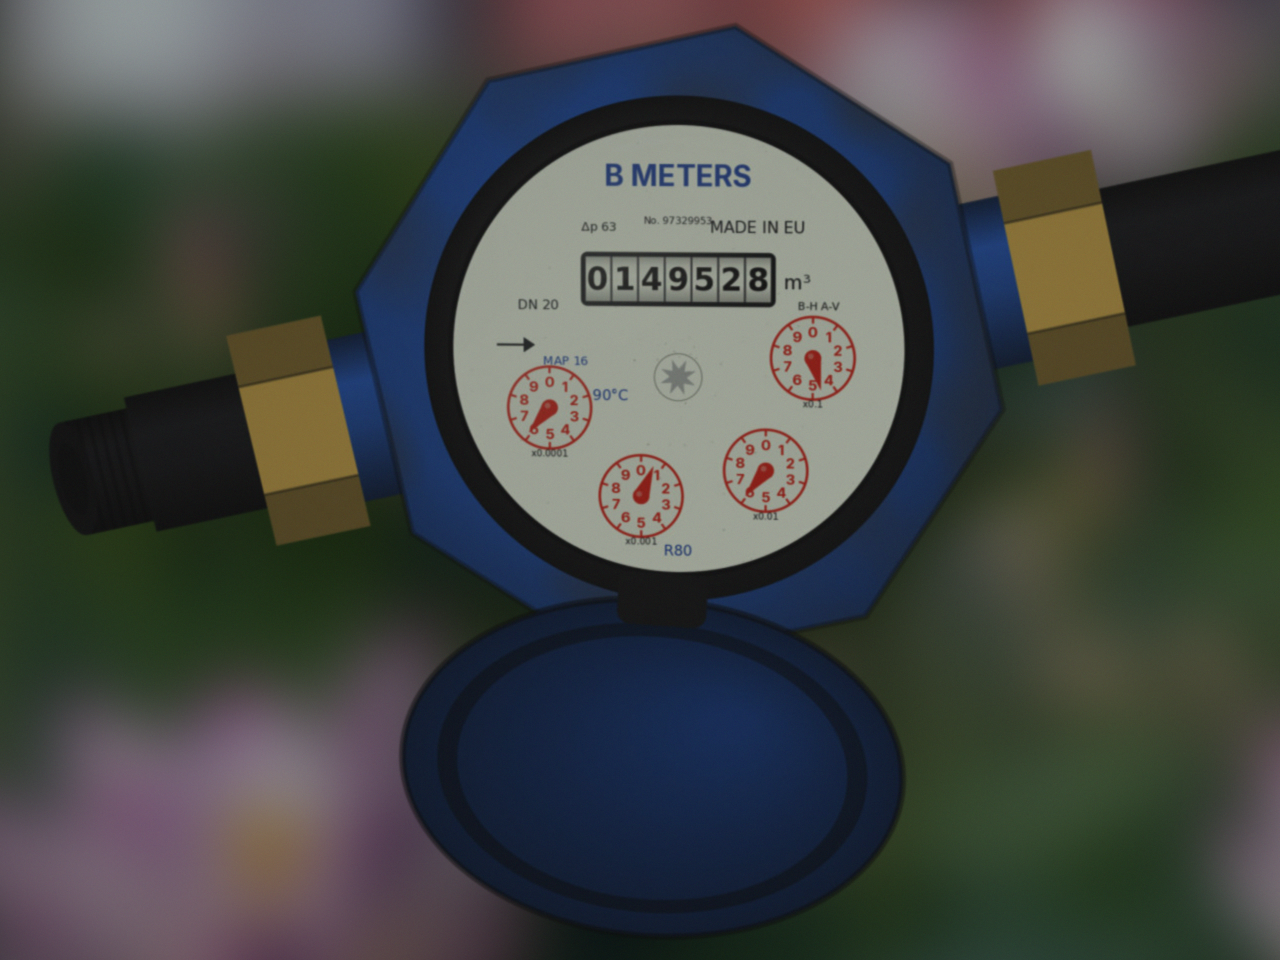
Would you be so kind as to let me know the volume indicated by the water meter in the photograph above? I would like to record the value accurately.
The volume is 149528.4606 m³
